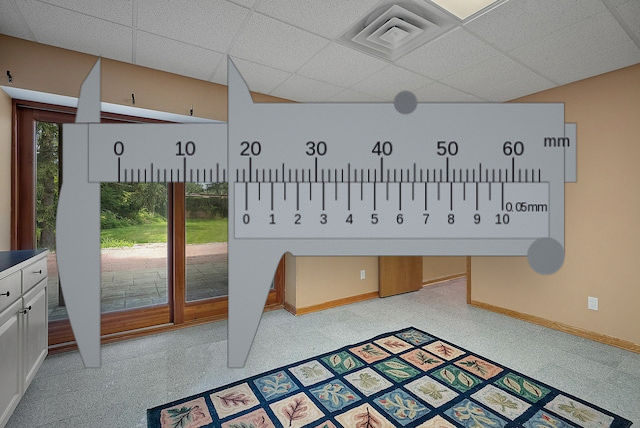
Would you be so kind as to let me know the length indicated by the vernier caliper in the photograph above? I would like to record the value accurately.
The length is 19.4 mm
